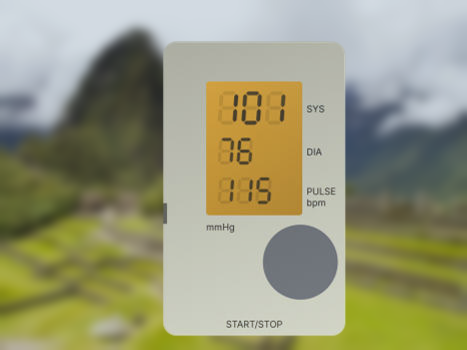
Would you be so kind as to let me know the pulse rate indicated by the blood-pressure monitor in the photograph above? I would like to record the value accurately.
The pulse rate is 115 bpm
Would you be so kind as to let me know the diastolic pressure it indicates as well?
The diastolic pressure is 76 mmHg
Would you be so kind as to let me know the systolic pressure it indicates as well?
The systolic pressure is 101 mmHg
